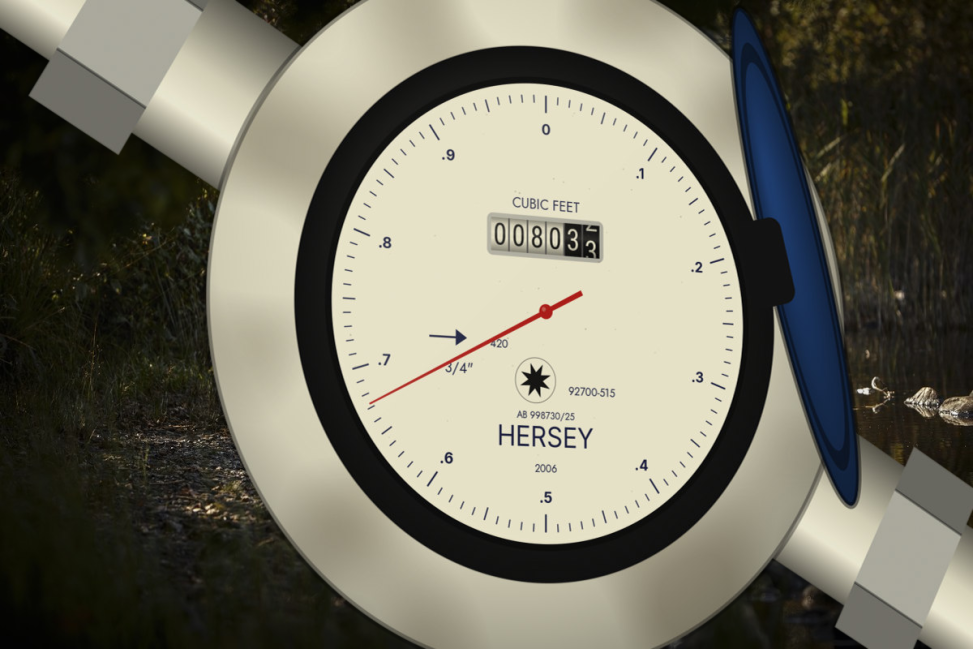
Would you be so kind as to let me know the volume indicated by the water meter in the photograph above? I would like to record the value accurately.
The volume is 8032.67 ft³
